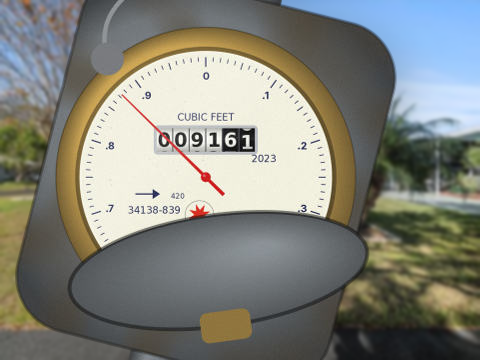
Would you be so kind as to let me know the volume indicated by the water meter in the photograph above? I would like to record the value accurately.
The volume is 9160.87 ft³
